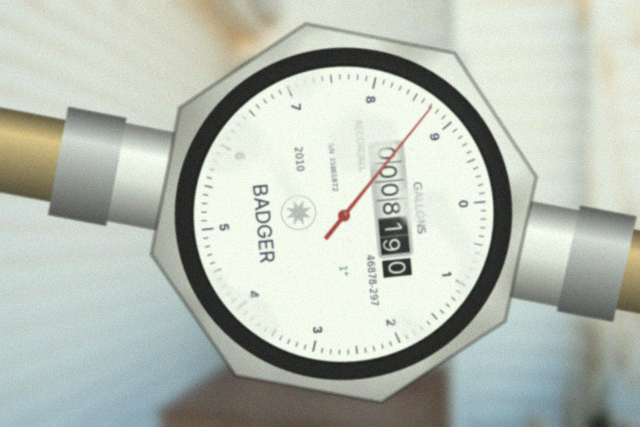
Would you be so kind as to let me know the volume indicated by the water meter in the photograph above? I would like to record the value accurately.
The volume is 8188.7 gal
